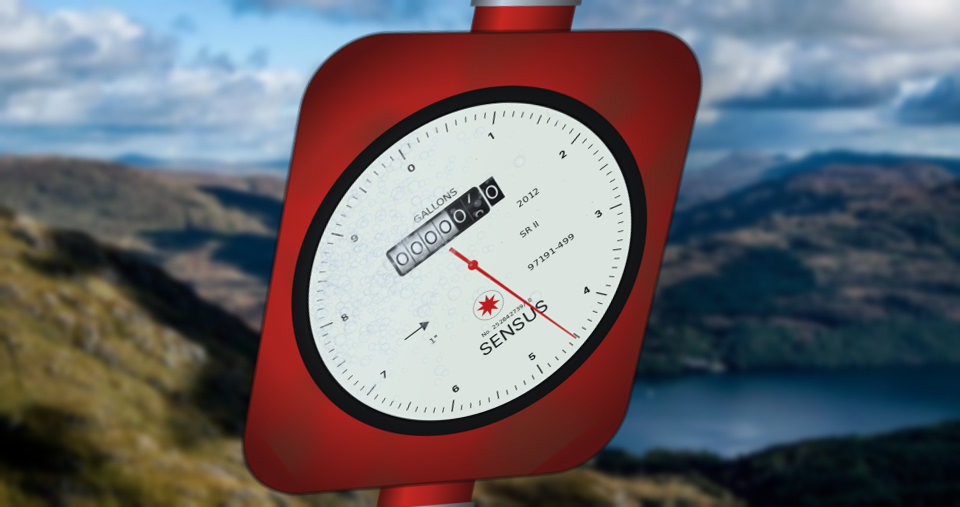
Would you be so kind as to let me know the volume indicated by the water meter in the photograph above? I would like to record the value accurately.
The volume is 74.5 gal
